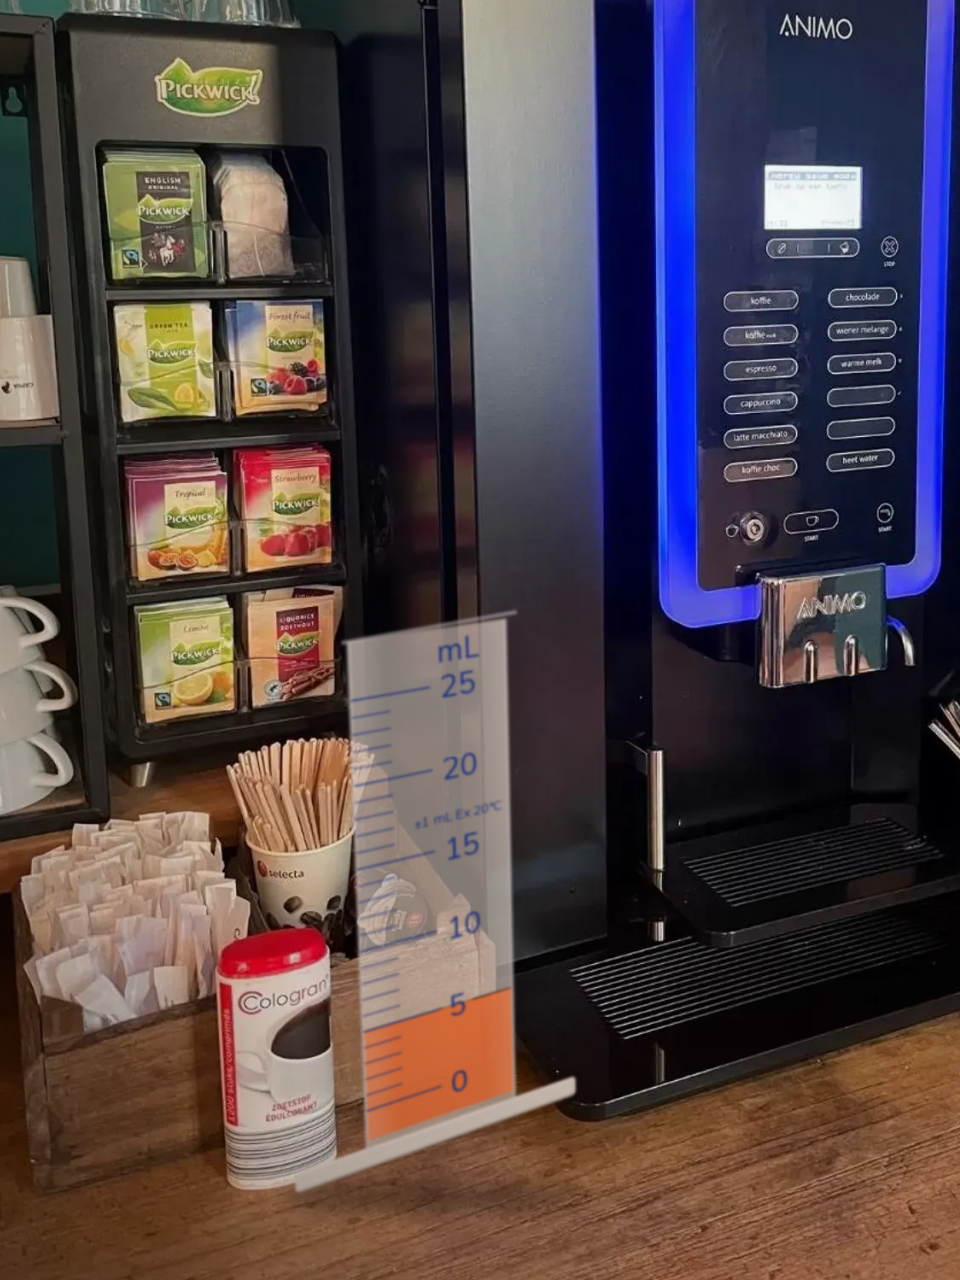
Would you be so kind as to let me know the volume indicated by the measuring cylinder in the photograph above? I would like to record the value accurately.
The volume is 5 mL
